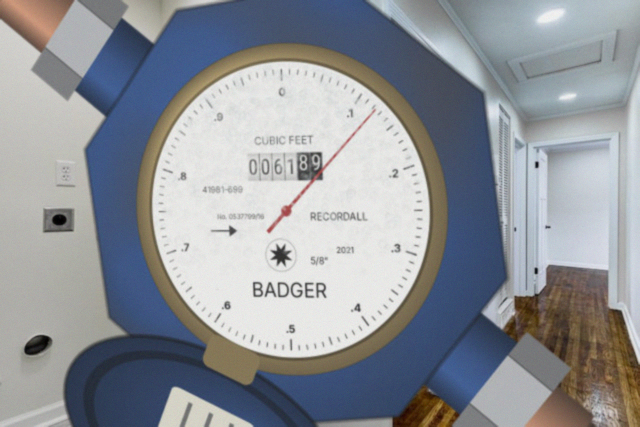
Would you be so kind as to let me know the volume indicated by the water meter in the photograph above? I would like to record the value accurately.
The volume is 6189.12 ft³
